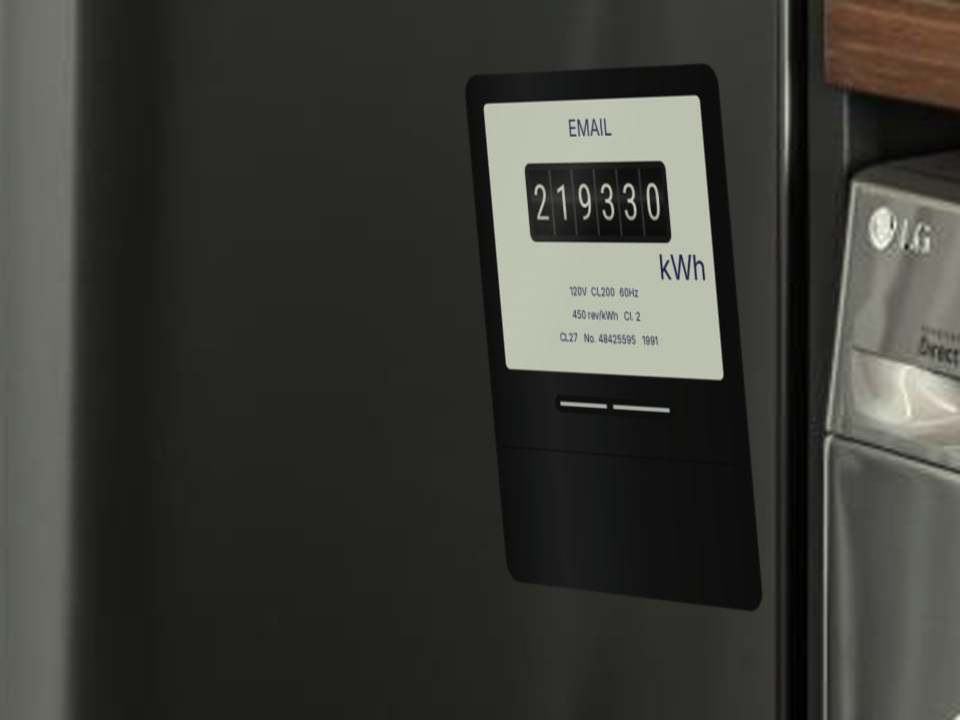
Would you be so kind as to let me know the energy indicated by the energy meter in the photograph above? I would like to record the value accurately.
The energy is 219330 kWh
